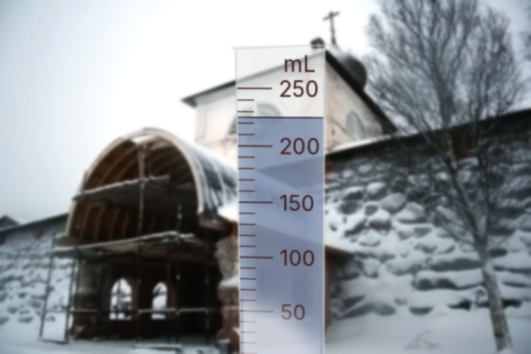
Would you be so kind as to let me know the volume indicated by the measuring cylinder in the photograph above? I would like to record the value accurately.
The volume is 225 mL
